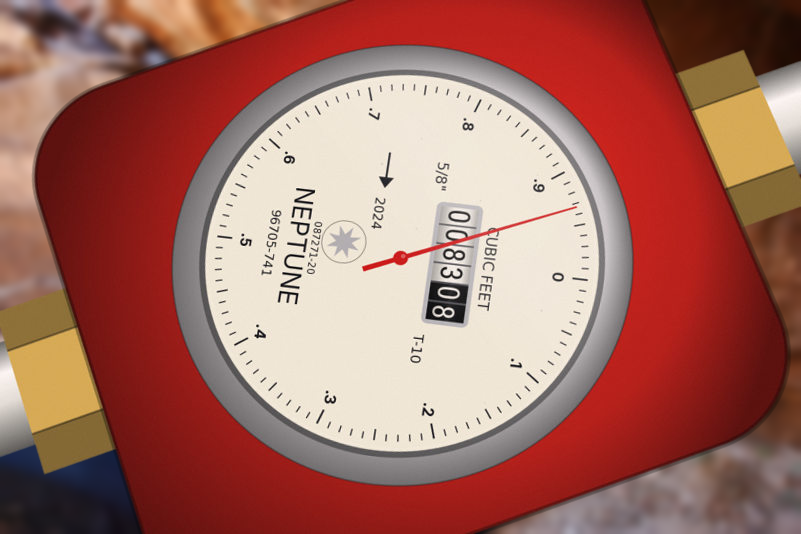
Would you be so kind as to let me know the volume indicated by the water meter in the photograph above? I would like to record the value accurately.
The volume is 8307.93 ft³
